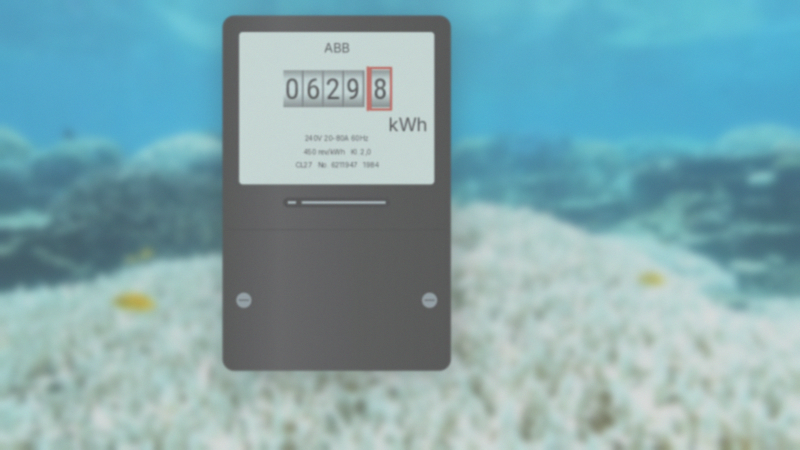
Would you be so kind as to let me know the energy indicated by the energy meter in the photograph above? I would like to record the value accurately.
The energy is 629.8 kWh
